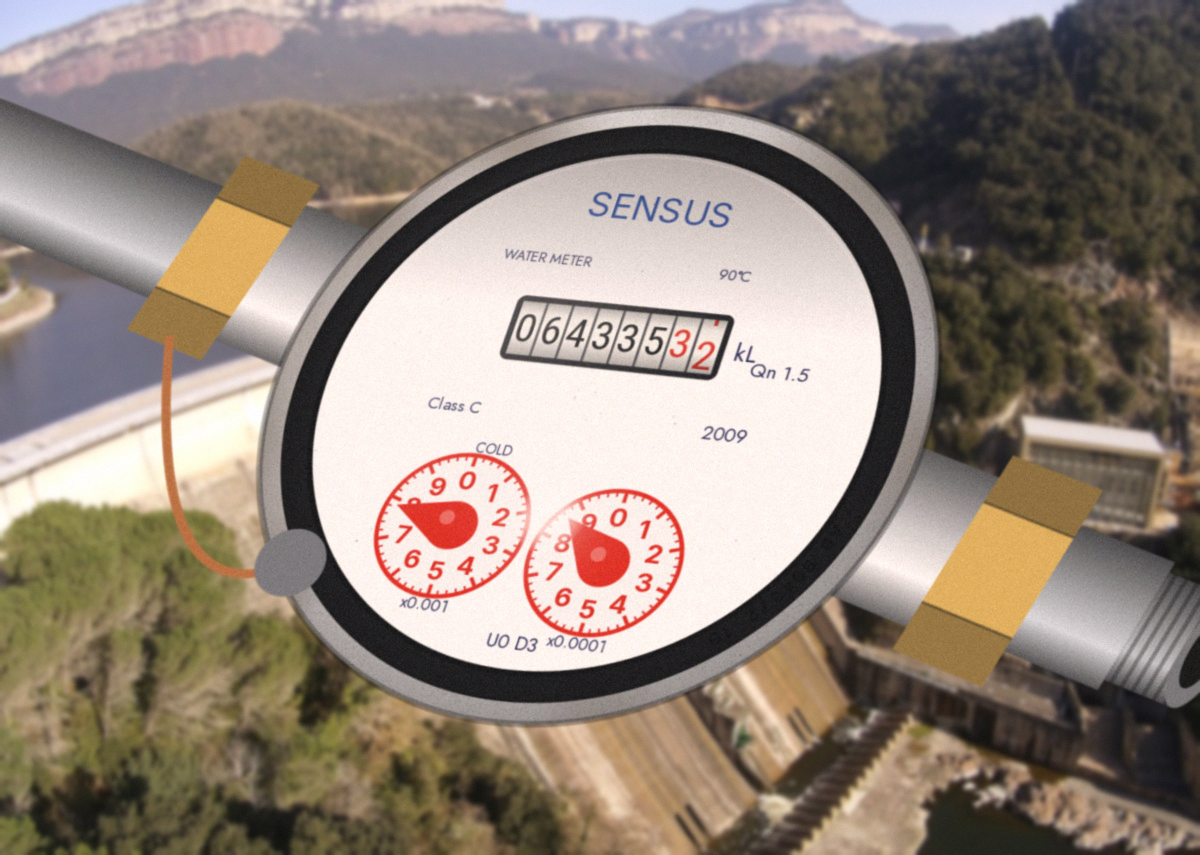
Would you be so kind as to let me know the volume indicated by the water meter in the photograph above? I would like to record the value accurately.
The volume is 64335.3178 kL
